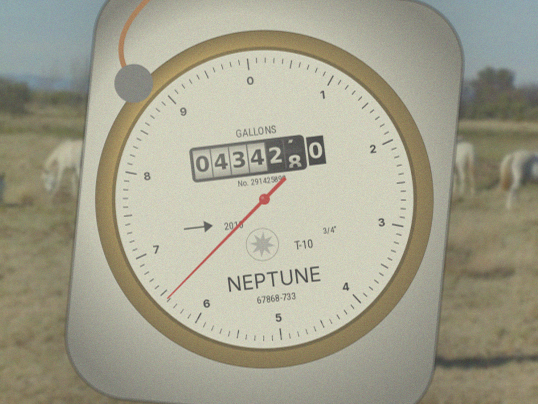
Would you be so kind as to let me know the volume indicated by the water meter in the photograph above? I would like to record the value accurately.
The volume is 434276.4 gal
